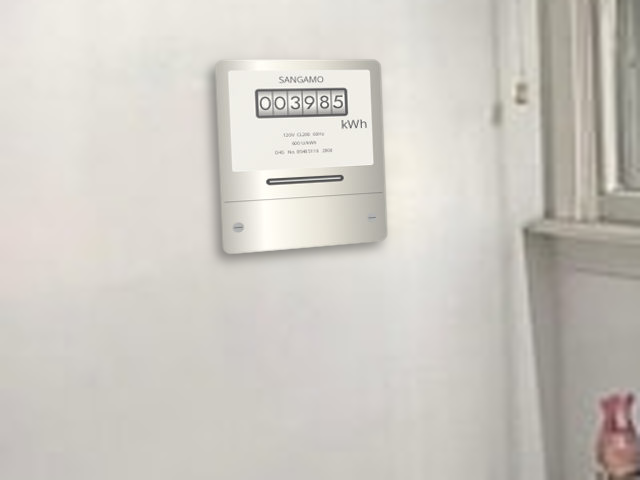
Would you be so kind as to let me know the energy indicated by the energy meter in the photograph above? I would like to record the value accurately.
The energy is 3985 kWh
